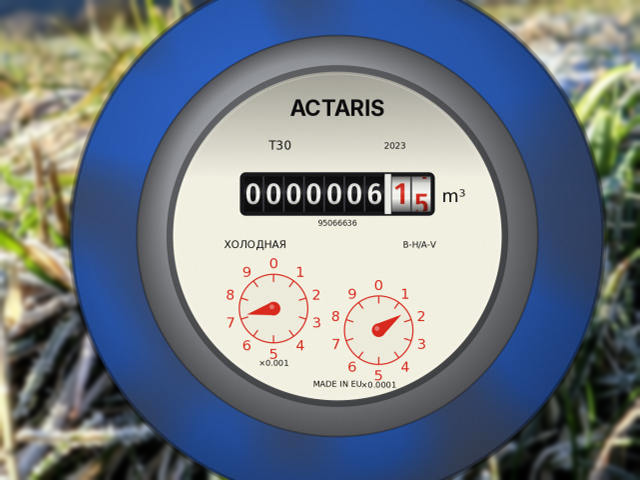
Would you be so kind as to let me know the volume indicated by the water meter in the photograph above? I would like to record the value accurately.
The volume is 6.1471 m³
